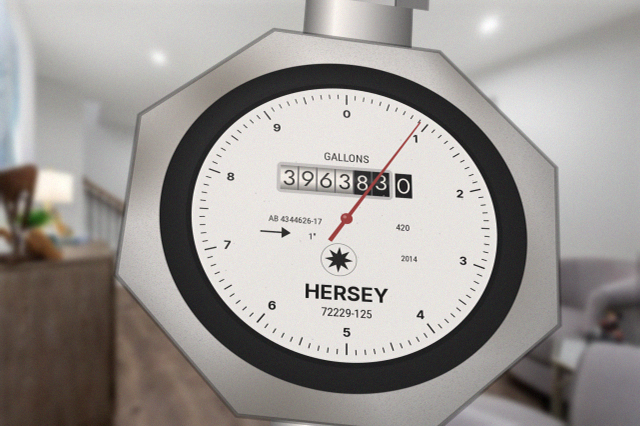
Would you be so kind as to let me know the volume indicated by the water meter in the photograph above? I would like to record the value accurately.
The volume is 3963830.9 gal
